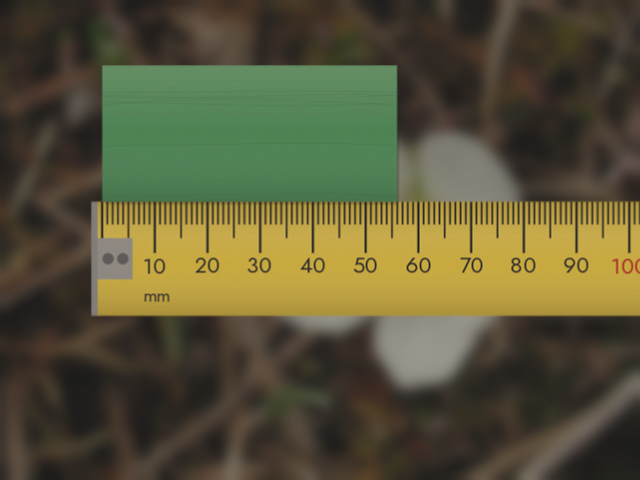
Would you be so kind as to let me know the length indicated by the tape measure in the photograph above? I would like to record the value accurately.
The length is 56 mm
